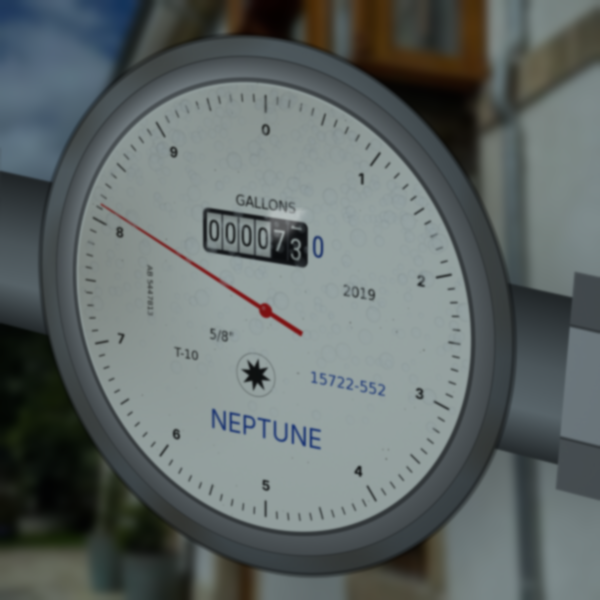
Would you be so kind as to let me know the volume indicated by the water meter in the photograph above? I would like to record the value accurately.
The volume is 728.1 gal
